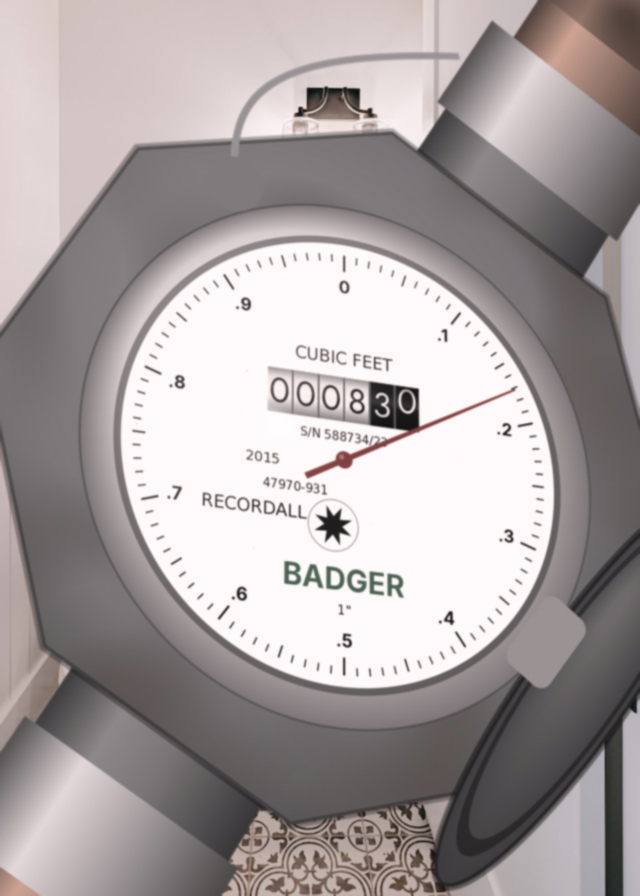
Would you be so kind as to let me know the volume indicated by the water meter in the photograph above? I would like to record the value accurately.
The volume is 830.17 ft³
